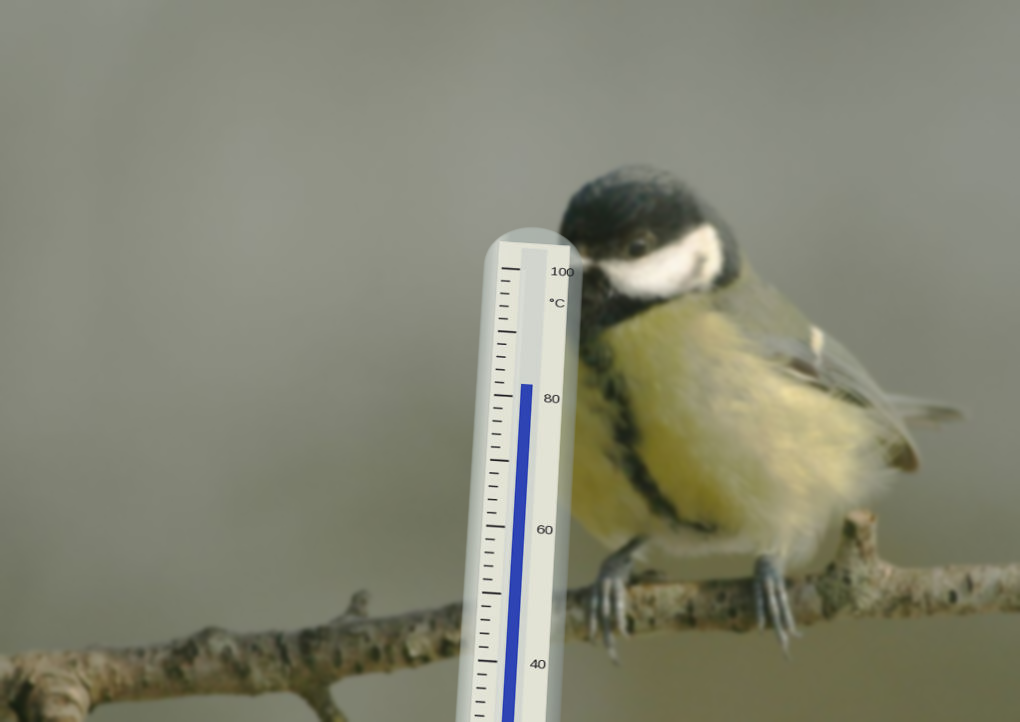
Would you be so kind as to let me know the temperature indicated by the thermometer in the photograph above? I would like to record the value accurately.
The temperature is 82 °C
